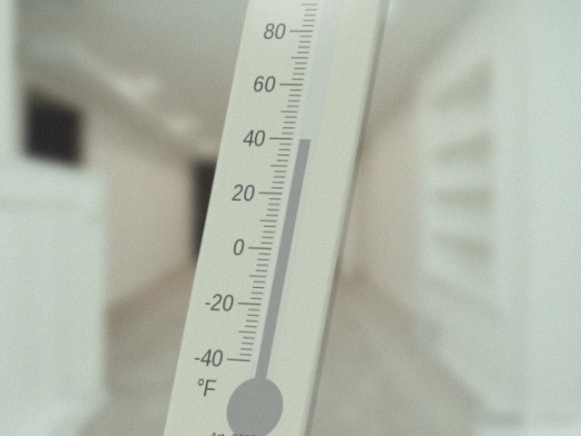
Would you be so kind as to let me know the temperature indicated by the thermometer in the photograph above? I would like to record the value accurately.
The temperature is 40 °F
